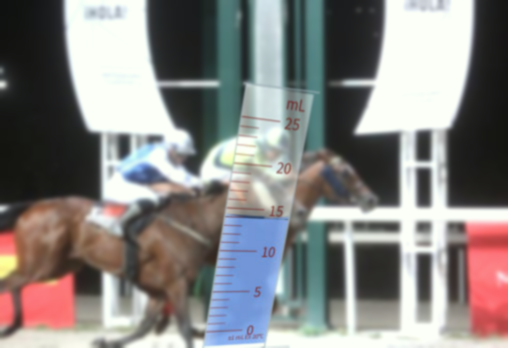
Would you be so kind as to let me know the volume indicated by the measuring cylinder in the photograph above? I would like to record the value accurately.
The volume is 14 mL
